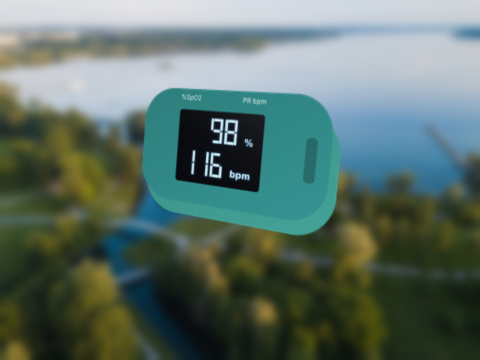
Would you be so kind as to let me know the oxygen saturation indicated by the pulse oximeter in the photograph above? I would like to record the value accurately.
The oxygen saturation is 98 %
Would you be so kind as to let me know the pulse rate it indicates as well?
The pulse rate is 116 bpm
